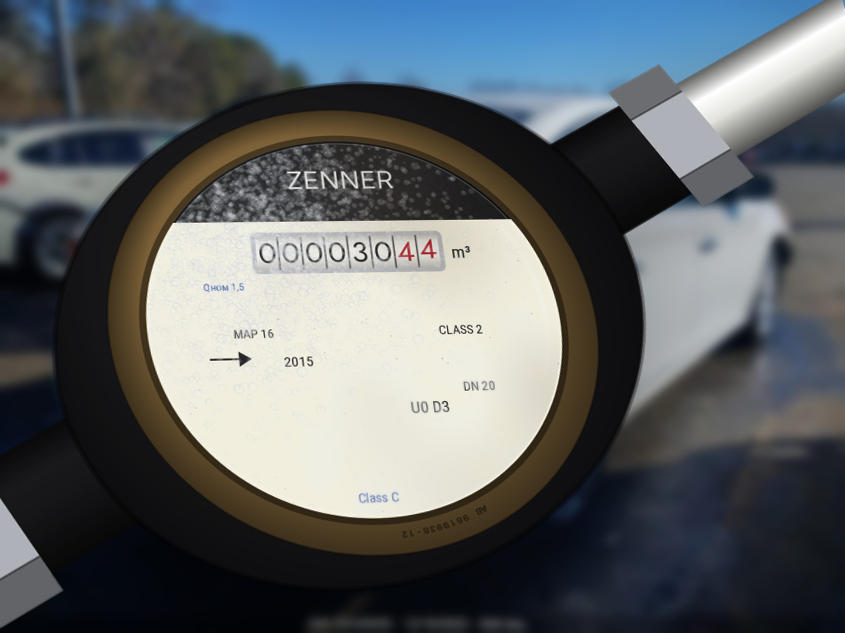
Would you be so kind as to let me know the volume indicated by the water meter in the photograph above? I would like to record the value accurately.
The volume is 30.44 m³
